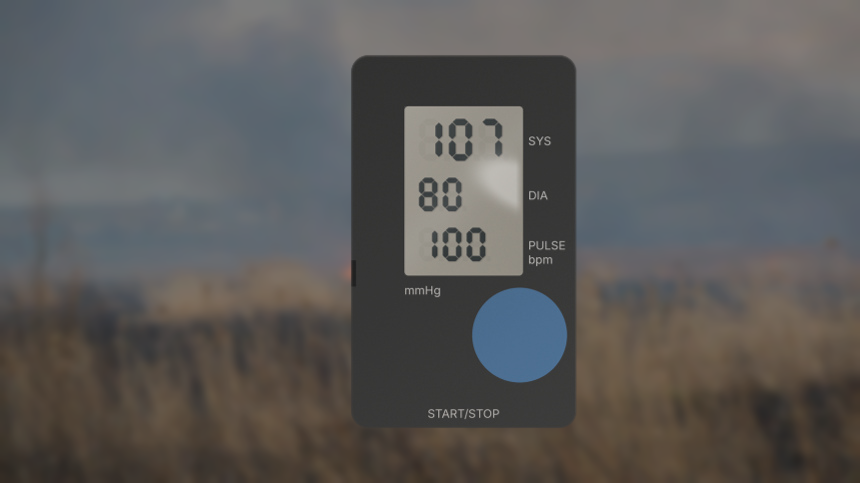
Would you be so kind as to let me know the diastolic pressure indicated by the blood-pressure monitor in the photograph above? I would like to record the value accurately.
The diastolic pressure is 80 mmHg
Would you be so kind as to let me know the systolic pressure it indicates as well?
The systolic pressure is 107 mmHg
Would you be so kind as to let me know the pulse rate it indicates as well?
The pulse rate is 100 bpm
